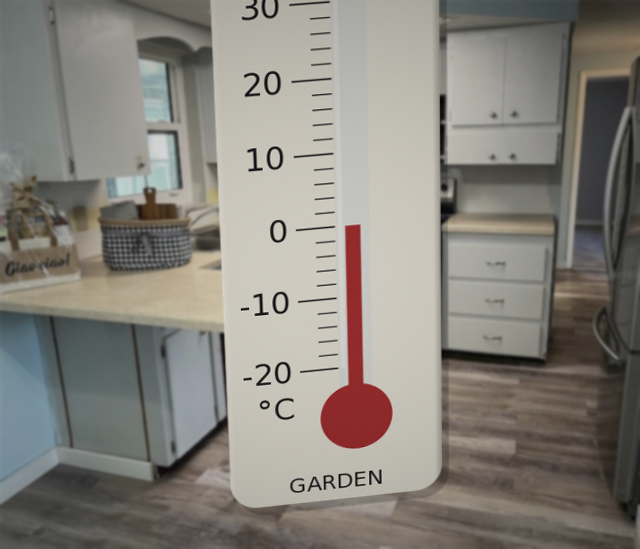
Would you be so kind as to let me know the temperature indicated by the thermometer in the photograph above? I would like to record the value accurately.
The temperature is 0 °C
